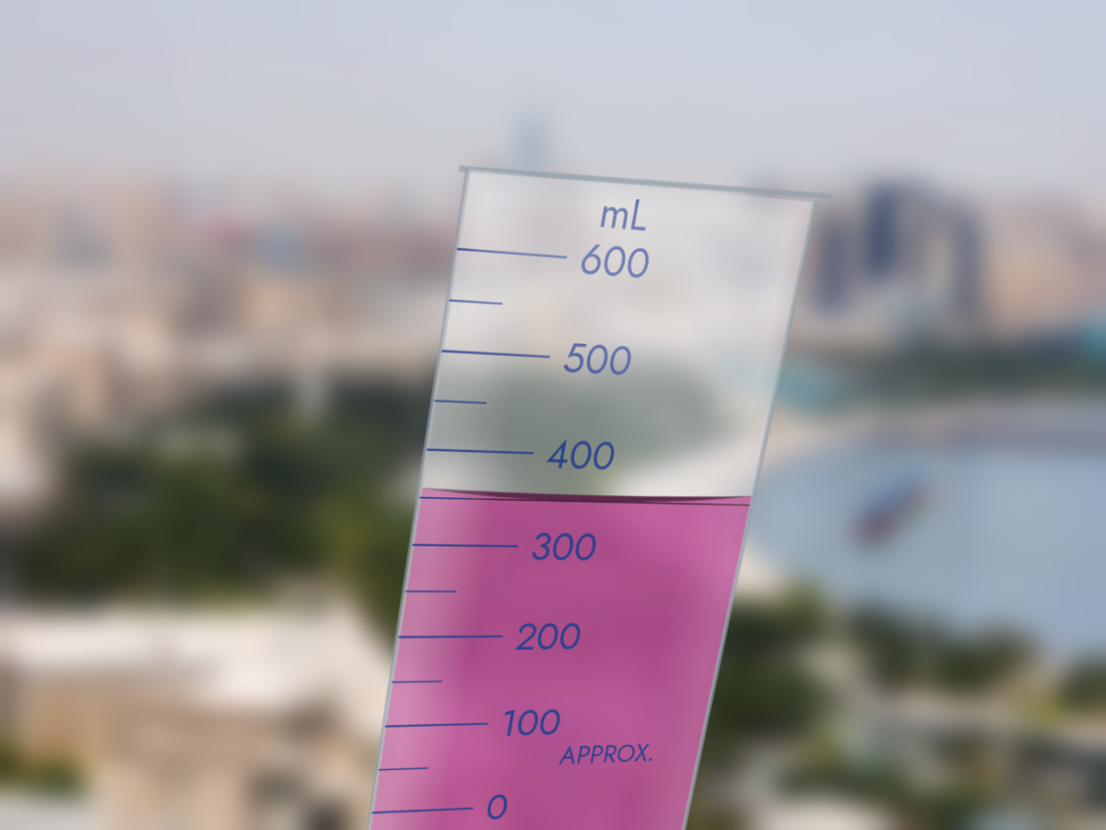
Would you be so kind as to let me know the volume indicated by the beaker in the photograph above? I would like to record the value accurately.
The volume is 350 mL
